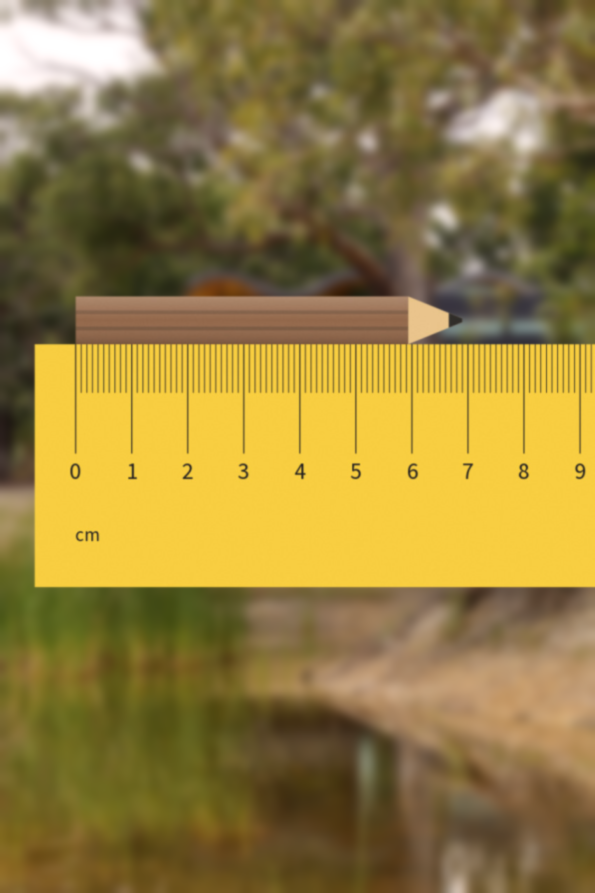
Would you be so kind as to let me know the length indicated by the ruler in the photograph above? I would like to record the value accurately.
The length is 6.9 cm
